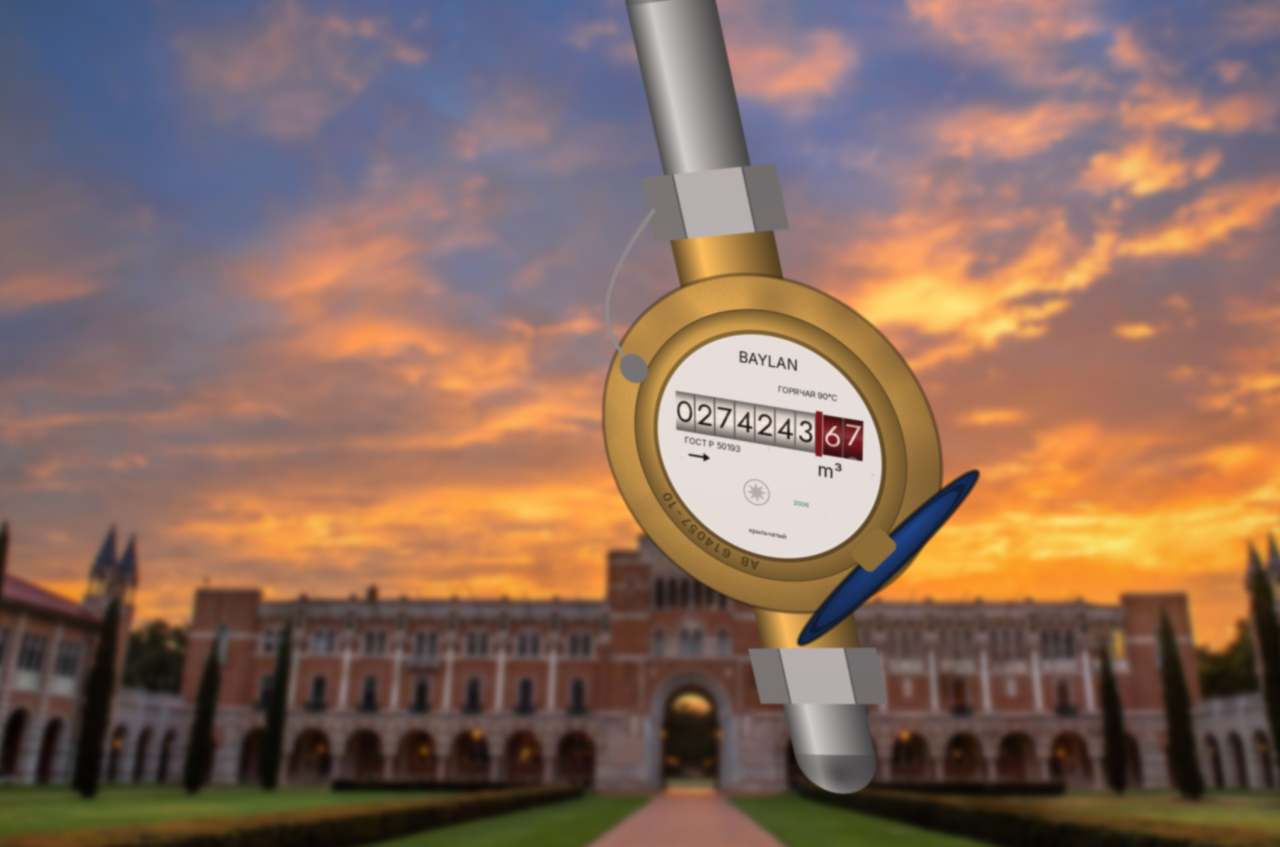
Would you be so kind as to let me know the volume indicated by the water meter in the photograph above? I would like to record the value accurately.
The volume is 274243.67 m³
